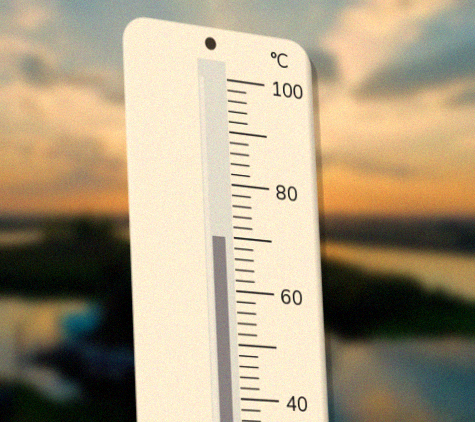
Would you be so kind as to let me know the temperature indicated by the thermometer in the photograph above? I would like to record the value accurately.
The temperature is 70 °C
